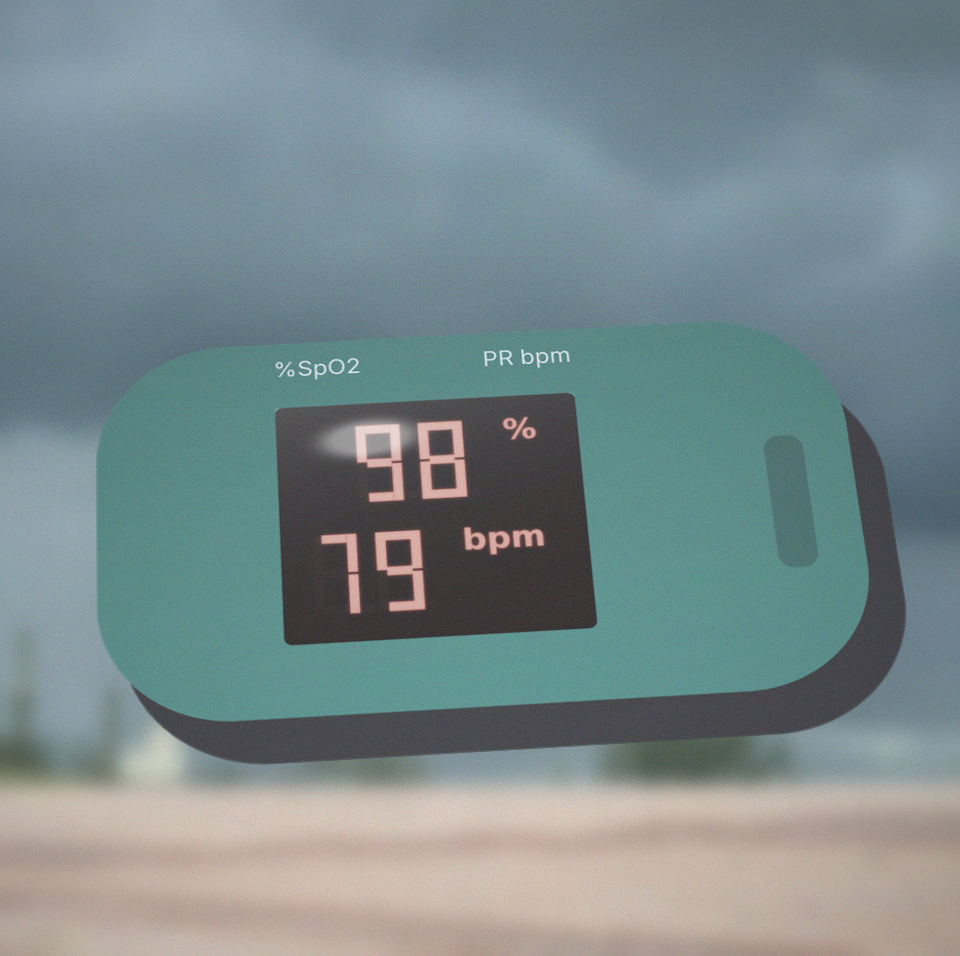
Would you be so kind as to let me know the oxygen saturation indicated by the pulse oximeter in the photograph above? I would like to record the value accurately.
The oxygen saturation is 98 %
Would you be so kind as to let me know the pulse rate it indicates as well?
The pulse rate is 79 bpm
